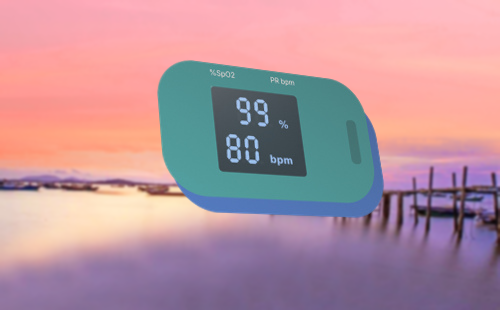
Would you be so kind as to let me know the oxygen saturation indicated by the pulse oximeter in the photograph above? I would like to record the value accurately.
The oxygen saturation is 99 %
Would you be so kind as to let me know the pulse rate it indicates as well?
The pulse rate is 80 bpm
